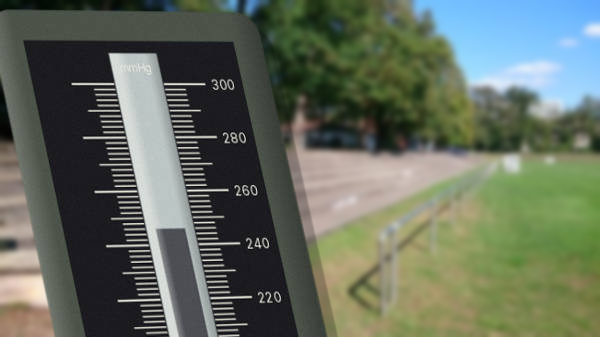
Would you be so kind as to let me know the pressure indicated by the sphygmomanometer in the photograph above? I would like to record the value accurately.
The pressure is 246 mmHg
